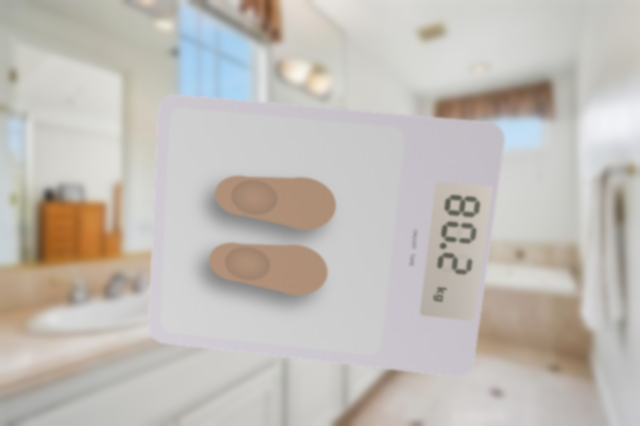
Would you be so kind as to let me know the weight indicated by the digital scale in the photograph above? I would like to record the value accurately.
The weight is 80.2 kg
